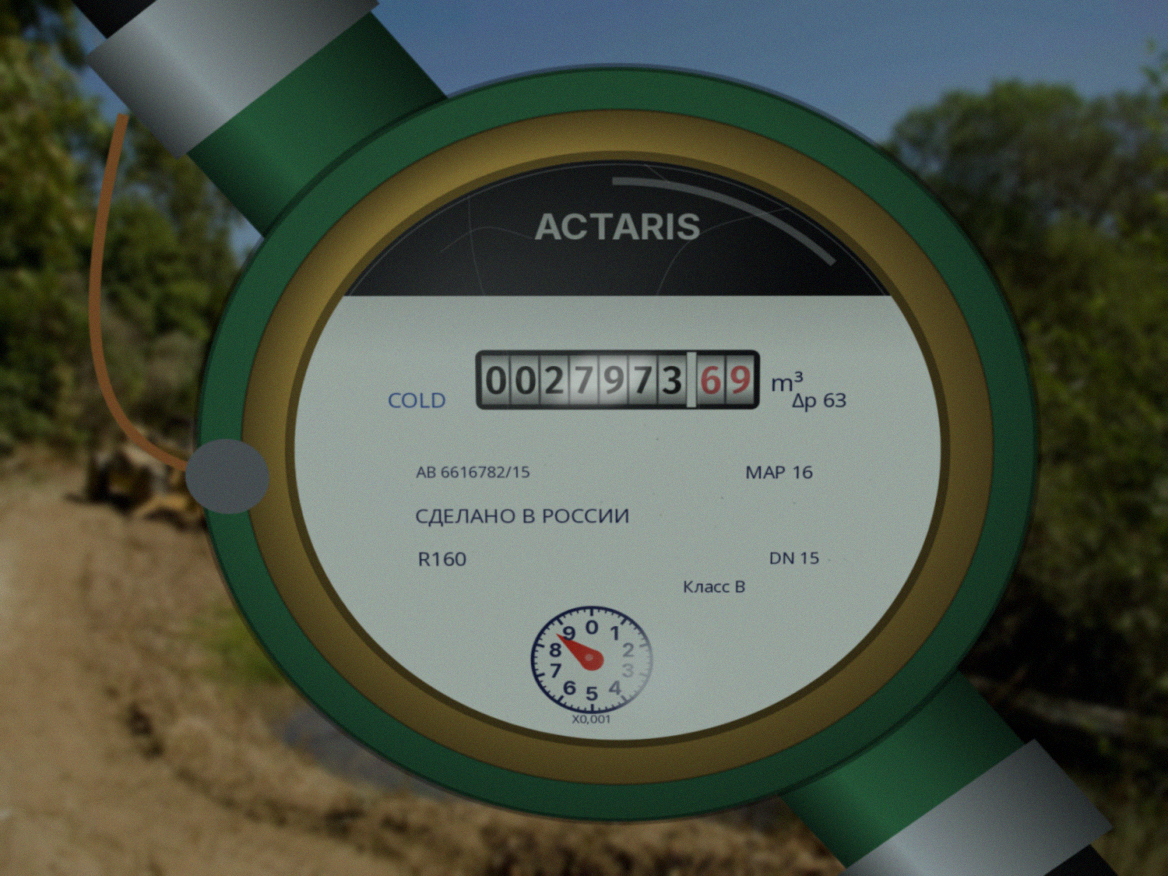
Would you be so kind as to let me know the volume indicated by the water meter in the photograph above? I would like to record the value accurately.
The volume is 27973.698 m³
